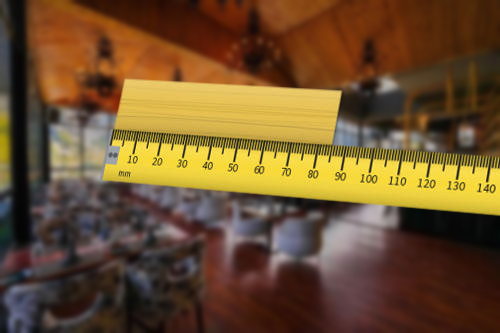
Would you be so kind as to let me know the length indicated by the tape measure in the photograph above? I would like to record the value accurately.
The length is 85 mm
